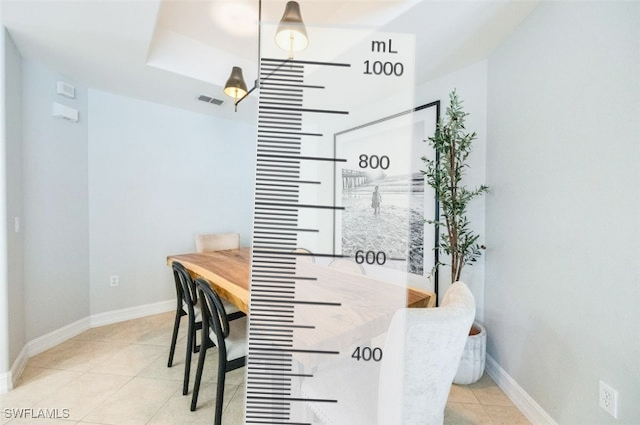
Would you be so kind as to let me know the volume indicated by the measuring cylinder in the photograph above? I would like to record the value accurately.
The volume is 600 mL
